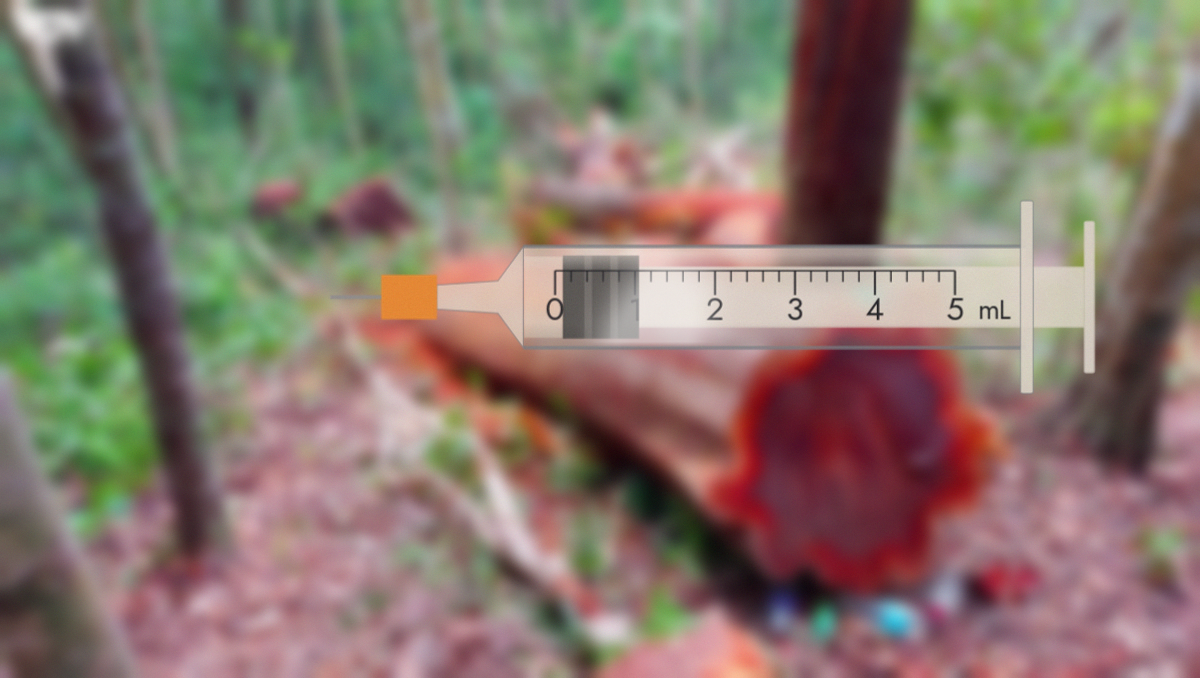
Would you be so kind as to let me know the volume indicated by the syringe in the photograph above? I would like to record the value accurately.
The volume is 0.1 mL
